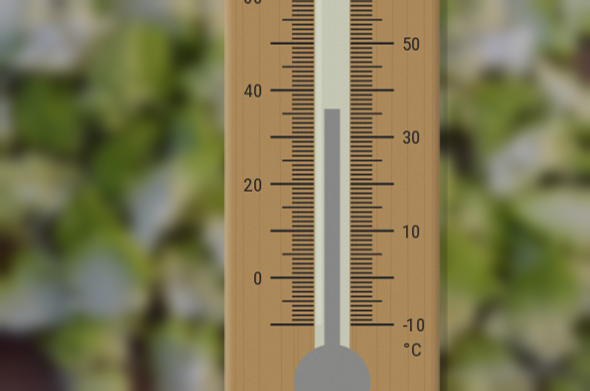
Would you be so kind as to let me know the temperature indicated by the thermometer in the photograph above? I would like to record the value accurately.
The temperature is 36 °C
